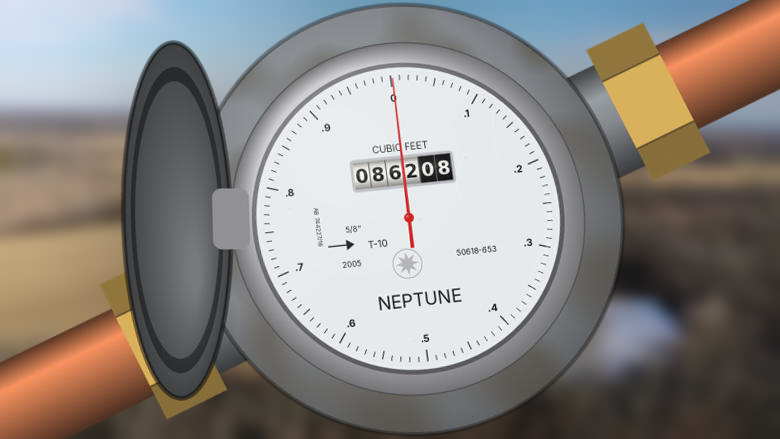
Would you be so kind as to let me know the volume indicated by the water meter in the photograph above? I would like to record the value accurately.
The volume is 86208.00 ft³
